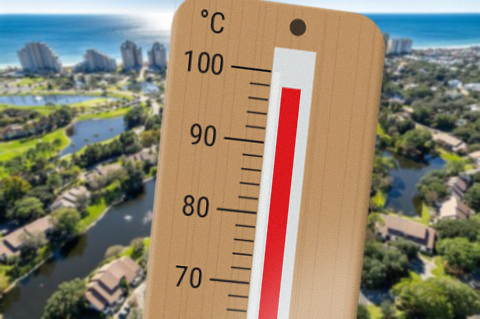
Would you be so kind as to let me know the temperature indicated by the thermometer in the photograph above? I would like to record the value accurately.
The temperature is 98 °C
